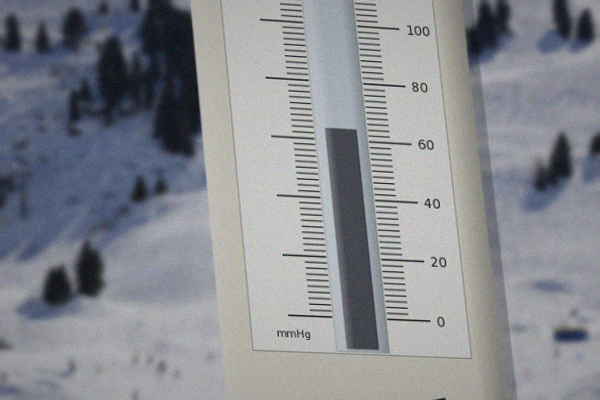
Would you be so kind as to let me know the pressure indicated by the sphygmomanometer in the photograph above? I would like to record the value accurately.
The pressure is 64 mmHg
